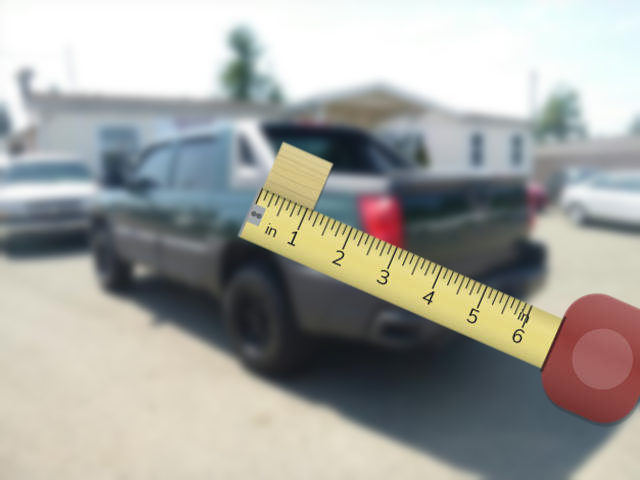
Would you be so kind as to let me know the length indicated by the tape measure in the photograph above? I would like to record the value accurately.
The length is 1.125 in
